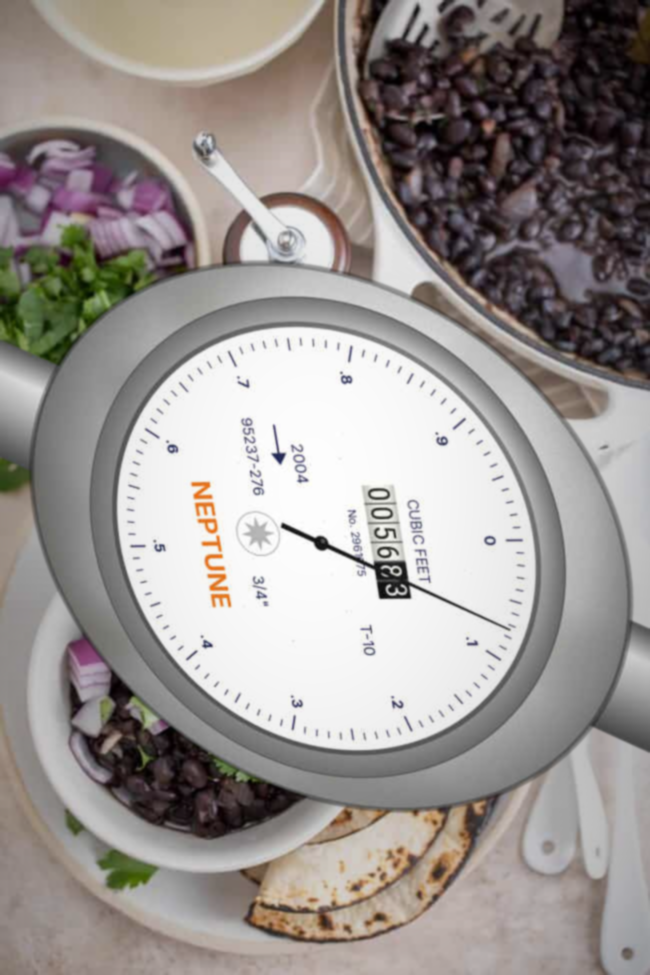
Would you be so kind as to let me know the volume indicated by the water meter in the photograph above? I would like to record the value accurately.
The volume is 5683.07 ft³
